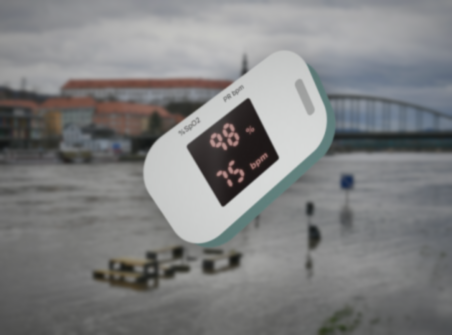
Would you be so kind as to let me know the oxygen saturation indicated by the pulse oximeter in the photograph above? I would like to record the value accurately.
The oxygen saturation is 98 %
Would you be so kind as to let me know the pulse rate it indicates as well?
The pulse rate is 75 bpm
